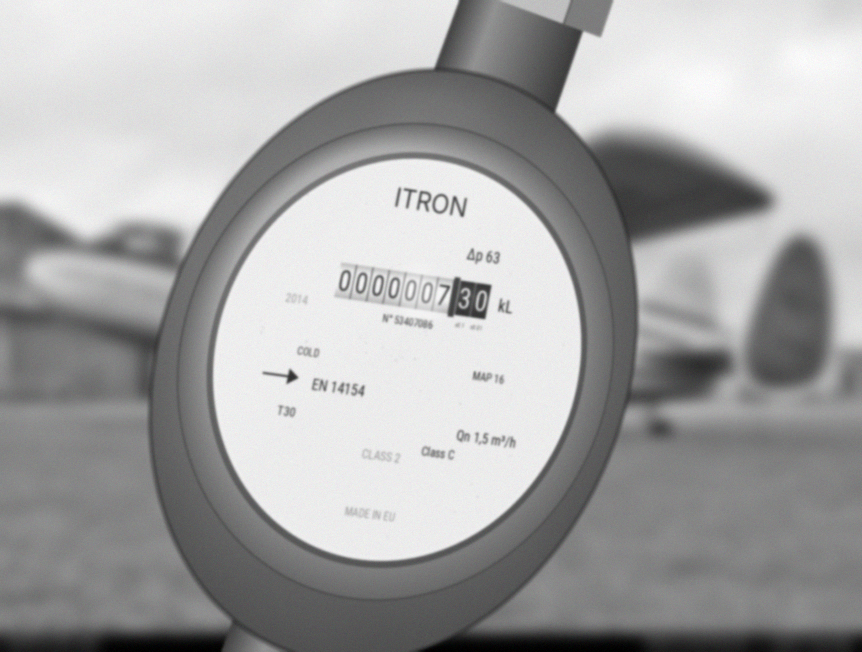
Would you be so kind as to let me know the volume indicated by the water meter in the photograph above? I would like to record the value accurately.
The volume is 7.30 kL
